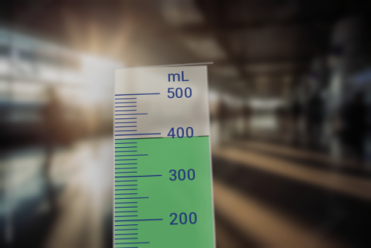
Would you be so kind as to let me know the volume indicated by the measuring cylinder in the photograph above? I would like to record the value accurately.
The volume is 390 mL
